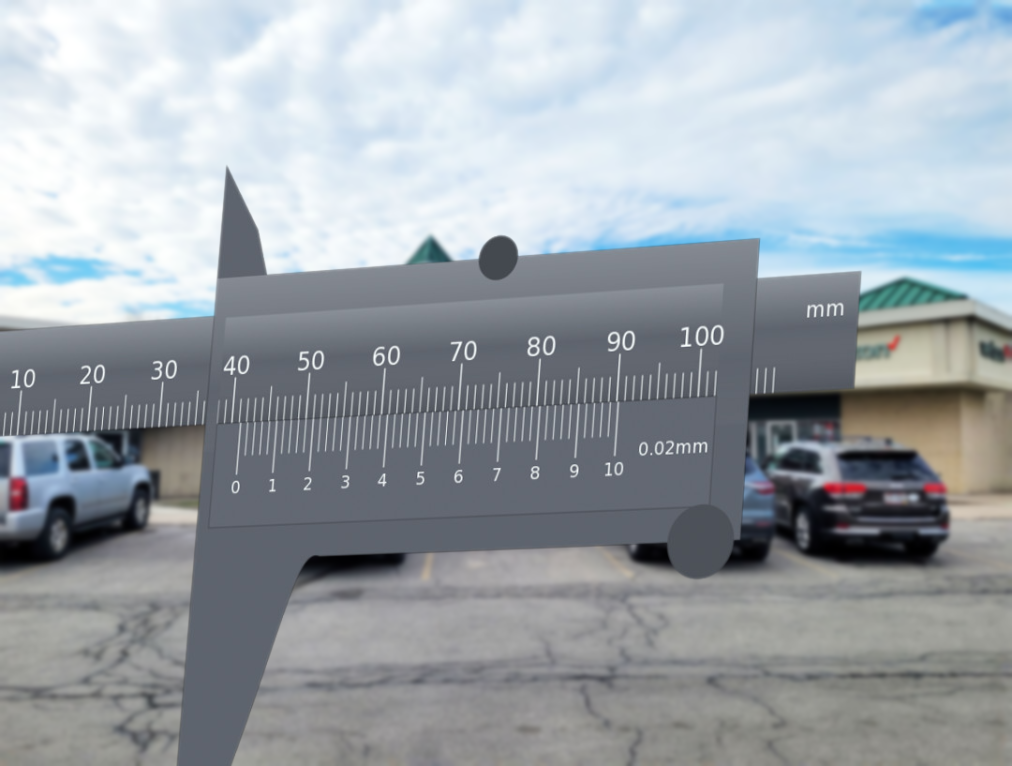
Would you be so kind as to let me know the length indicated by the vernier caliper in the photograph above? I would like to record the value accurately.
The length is 41.2 mm
